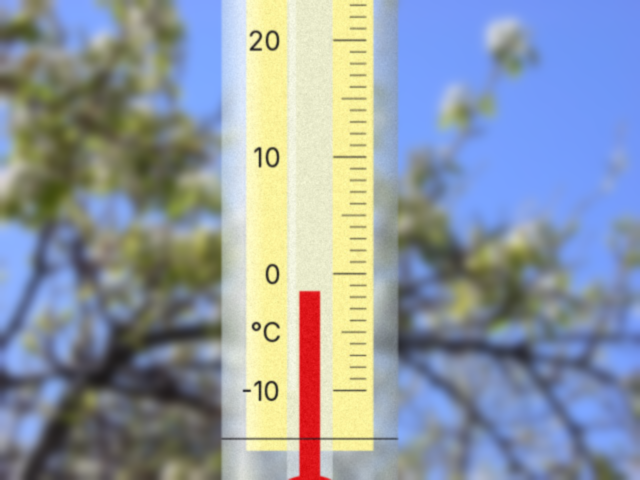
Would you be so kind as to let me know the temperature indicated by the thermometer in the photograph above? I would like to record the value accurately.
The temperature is -1.5 °C
